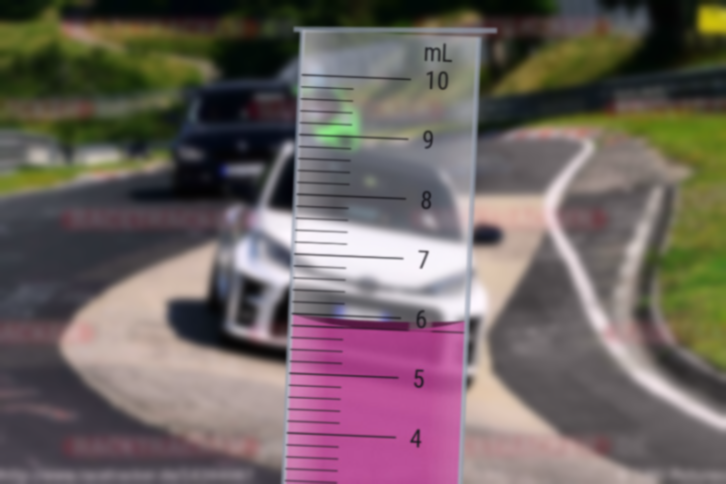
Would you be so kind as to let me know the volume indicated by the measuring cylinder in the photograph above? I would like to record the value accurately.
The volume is 5.8 mL
